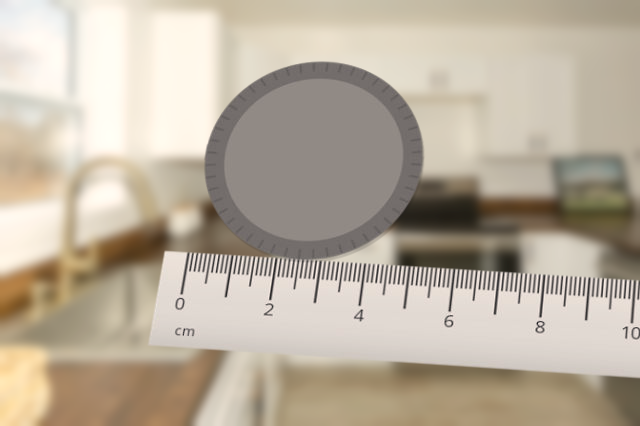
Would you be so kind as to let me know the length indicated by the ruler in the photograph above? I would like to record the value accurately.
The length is 5 cm
